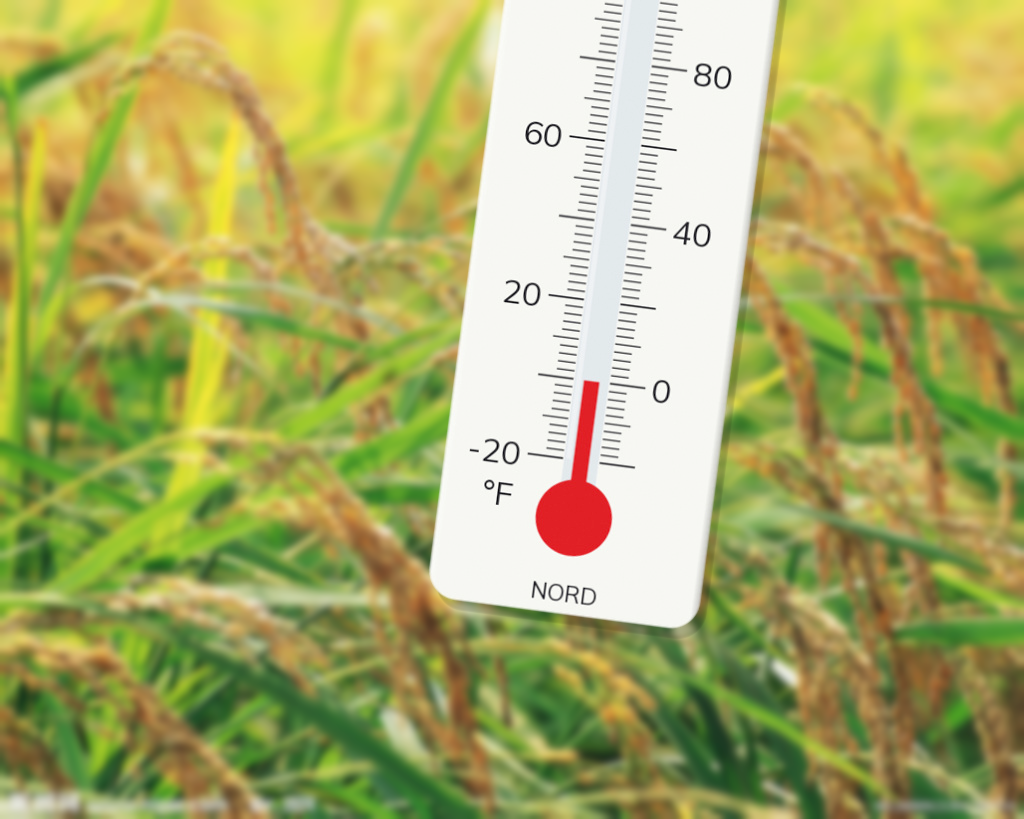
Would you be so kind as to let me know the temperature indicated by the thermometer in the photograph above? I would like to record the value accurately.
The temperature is 0 °F
